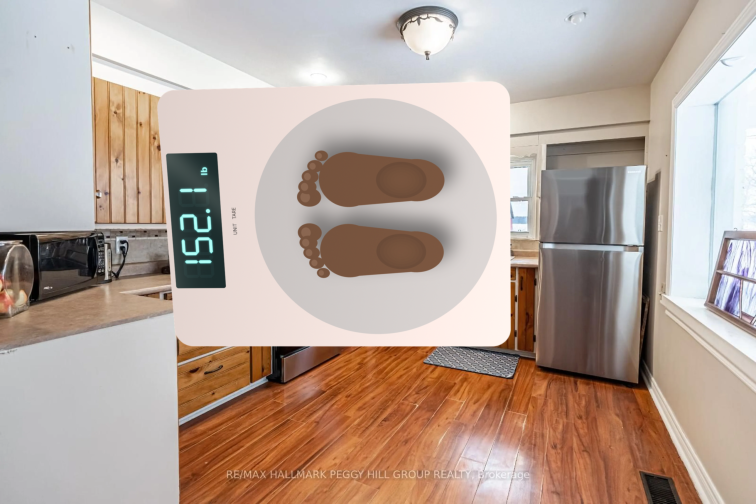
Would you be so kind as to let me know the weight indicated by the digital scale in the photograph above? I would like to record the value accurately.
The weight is 152.1 lb
